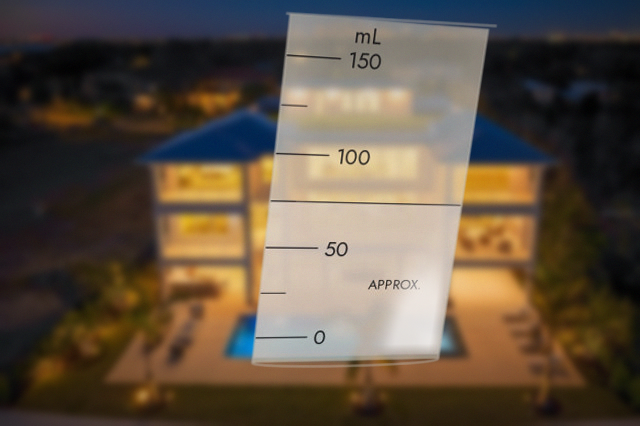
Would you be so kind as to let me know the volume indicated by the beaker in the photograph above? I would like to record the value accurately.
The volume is 75 mL
